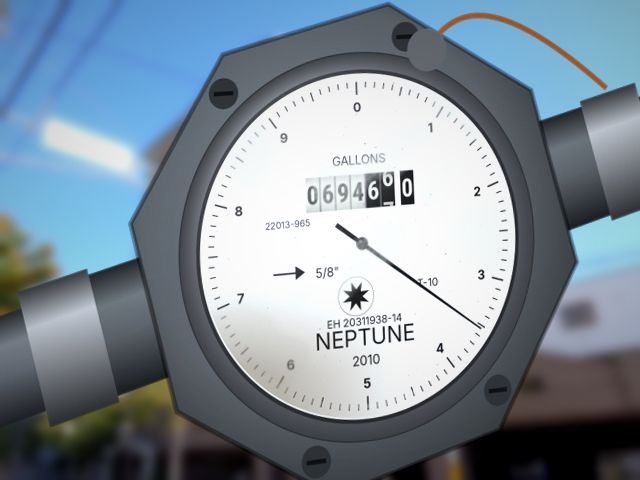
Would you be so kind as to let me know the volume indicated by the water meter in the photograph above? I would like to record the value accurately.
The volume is 694663.5 gal
